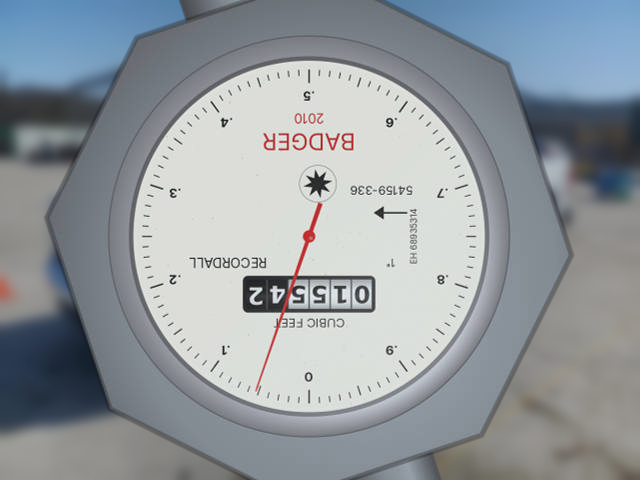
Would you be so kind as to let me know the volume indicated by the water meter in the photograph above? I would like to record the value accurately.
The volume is 15542.05 ft³
